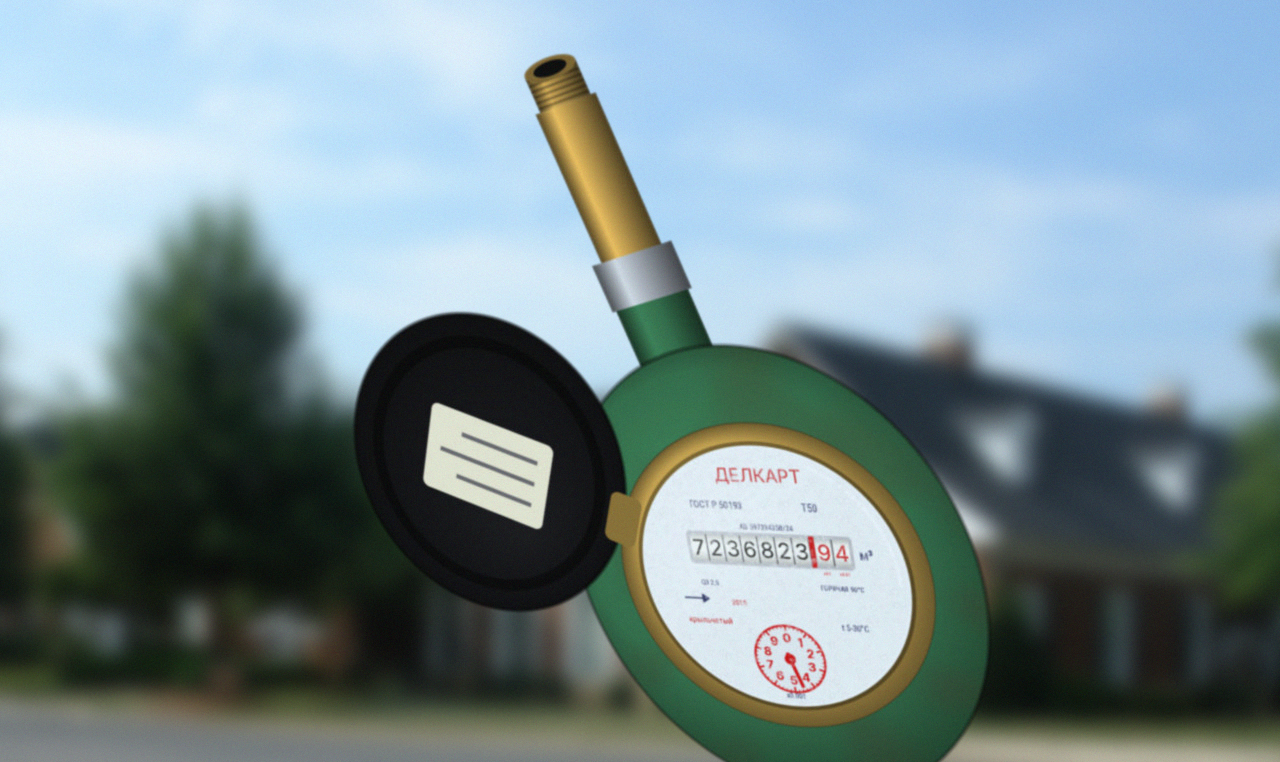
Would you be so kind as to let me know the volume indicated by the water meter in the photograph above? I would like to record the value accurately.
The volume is 7236823.944 m³
